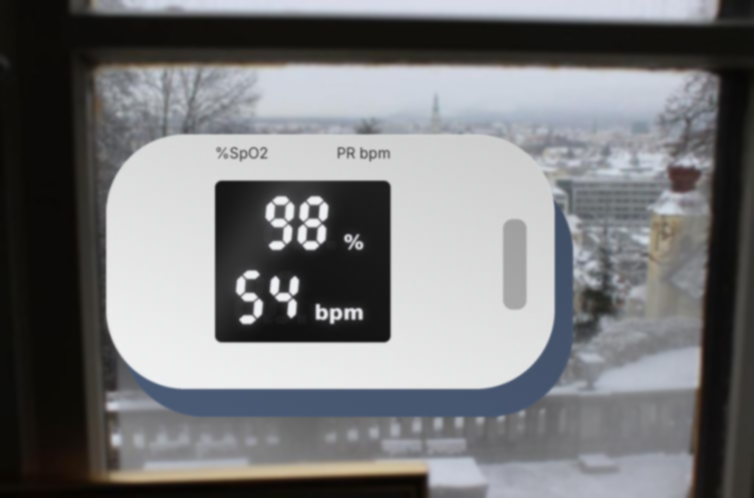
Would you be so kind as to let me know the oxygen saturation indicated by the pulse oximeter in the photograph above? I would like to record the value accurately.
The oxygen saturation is 98 %
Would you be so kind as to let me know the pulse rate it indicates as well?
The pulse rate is 54 bpm
